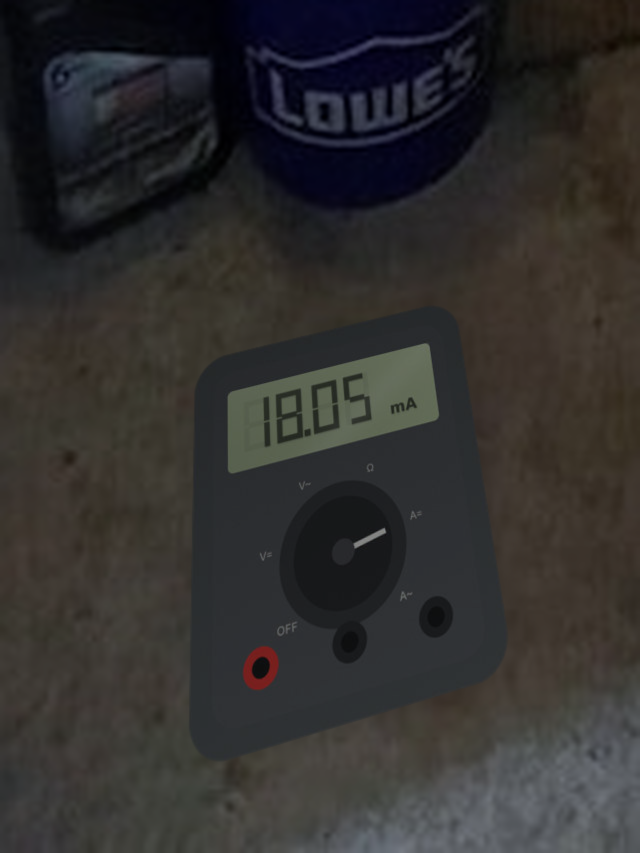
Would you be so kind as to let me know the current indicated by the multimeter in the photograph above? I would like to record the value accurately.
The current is 18.05 mA
